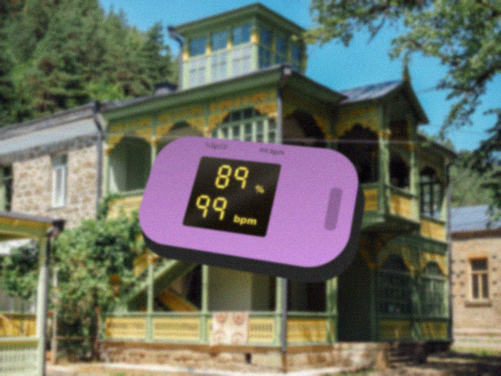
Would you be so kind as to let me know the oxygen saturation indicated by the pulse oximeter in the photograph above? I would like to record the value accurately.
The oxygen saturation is 89 %
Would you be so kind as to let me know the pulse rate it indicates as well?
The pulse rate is 99 bpm
